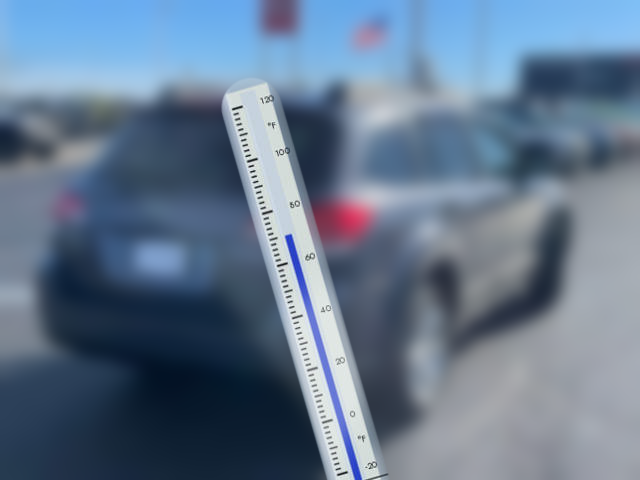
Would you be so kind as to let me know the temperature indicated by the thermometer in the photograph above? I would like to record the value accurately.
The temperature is 70 °F
